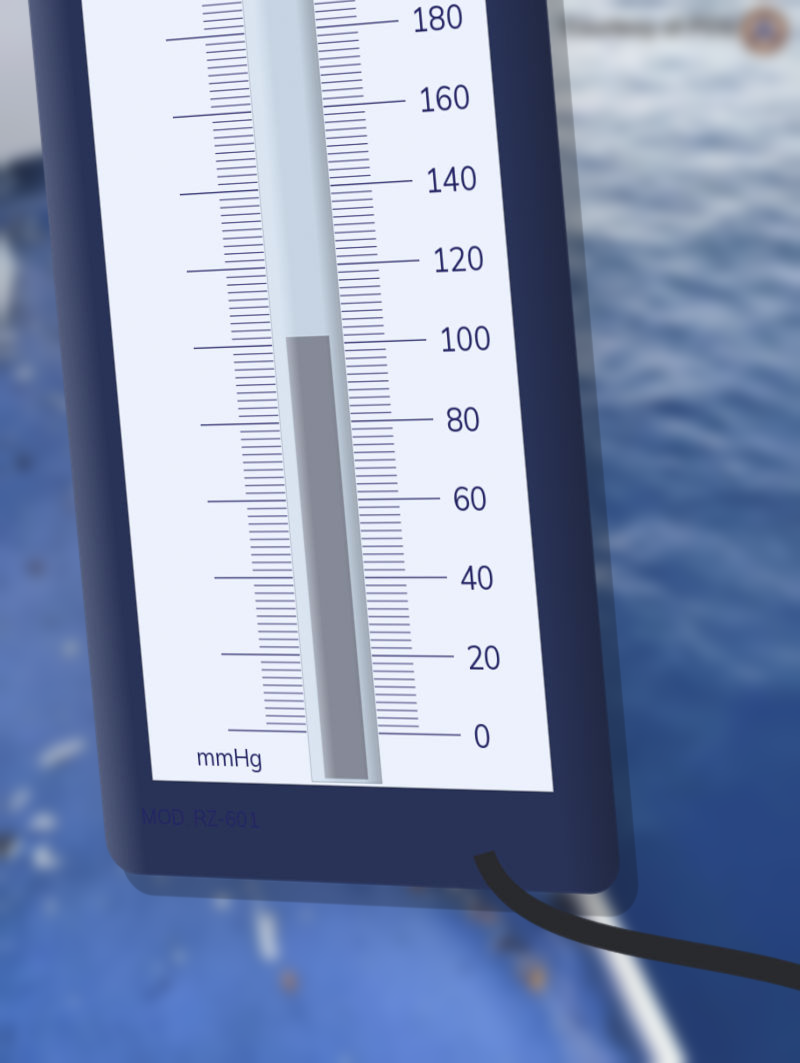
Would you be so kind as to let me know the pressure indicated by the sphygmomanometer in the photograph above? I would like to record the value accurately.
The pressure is 102 mmHg
